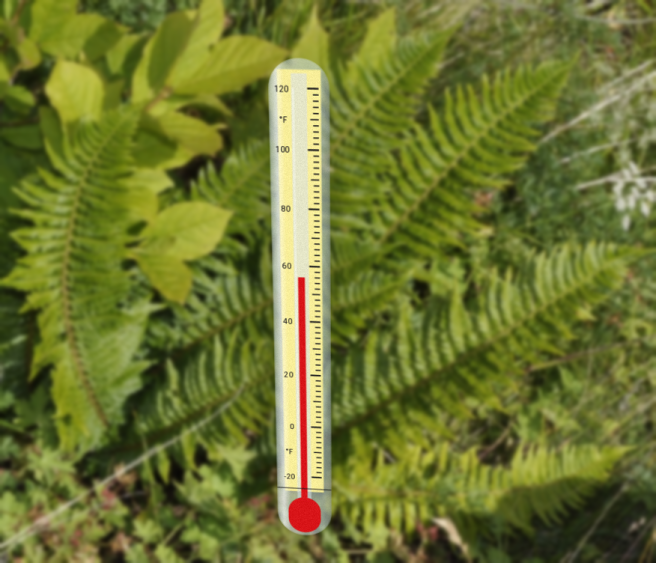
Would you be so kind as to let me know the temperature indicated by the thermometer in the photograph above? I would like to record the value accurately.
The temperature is 56 °F
